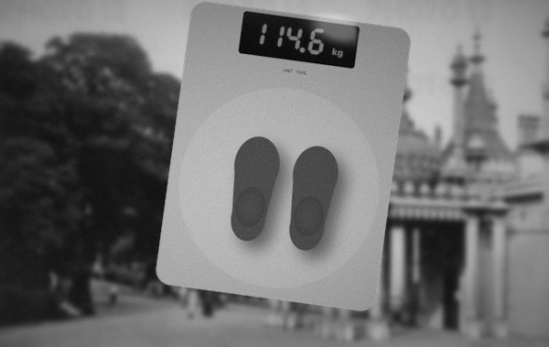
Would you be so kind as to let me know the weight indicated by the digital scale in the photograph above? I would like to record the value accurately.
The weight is 114.6 kg
